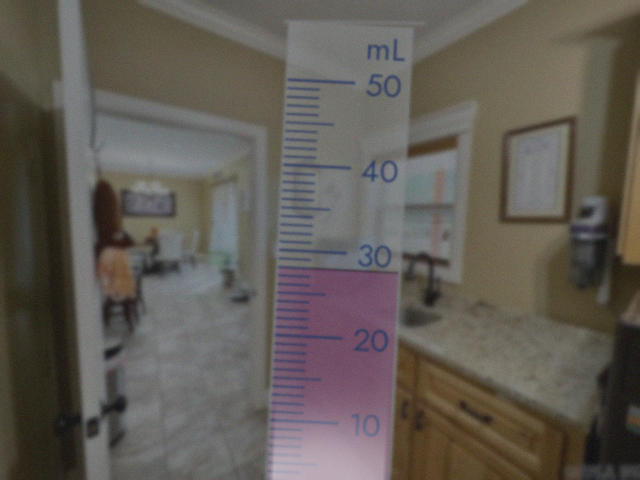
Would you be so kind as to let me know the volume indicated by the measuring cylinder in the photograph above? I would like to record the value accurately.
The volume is 28 mL
